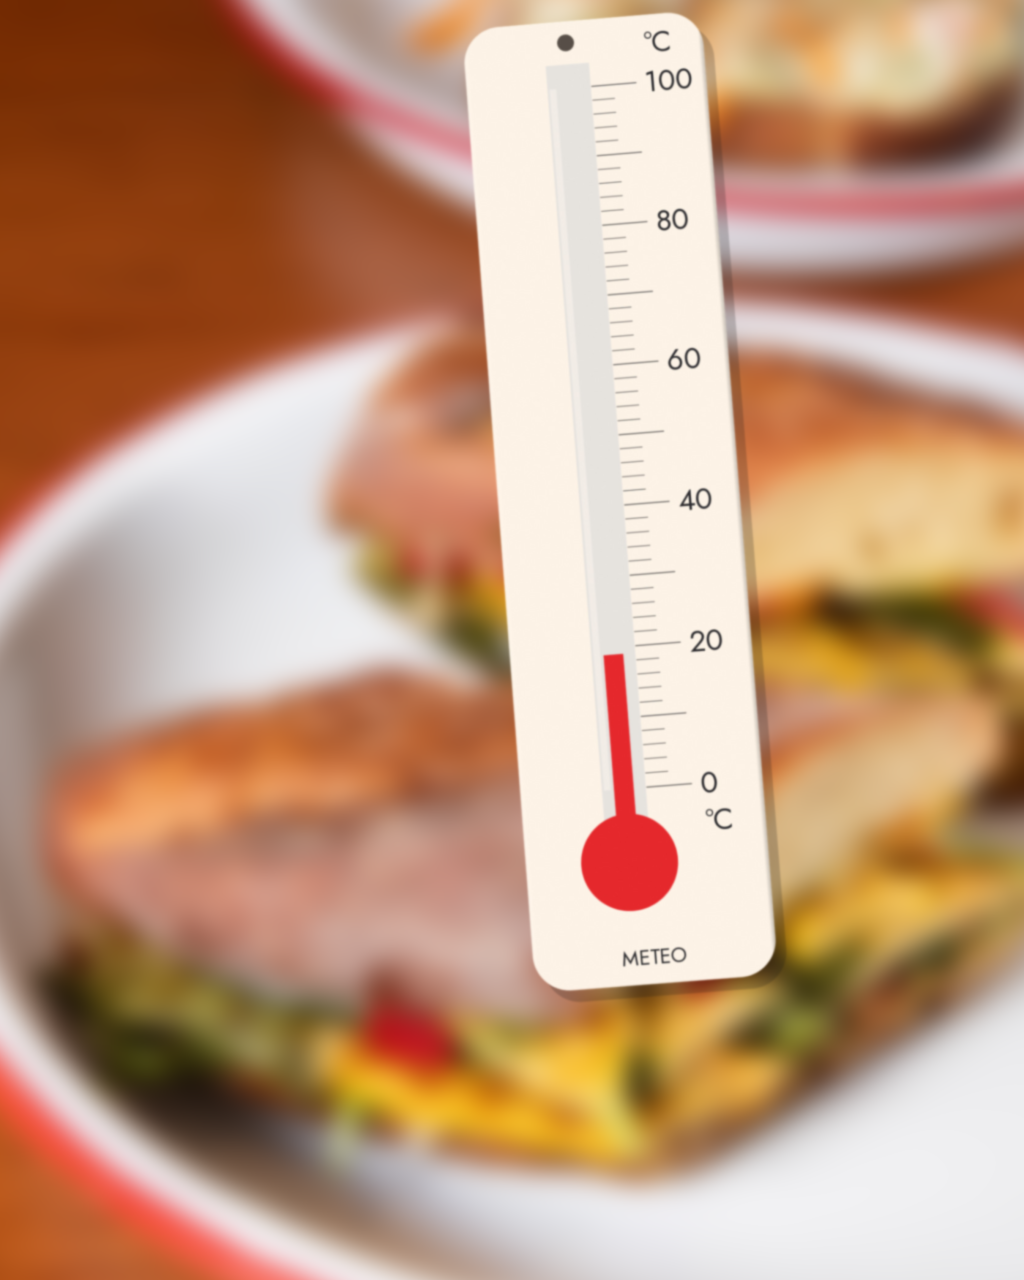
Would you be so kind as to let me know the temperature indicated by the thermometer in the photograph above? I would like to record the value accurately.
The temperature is 19 °C
